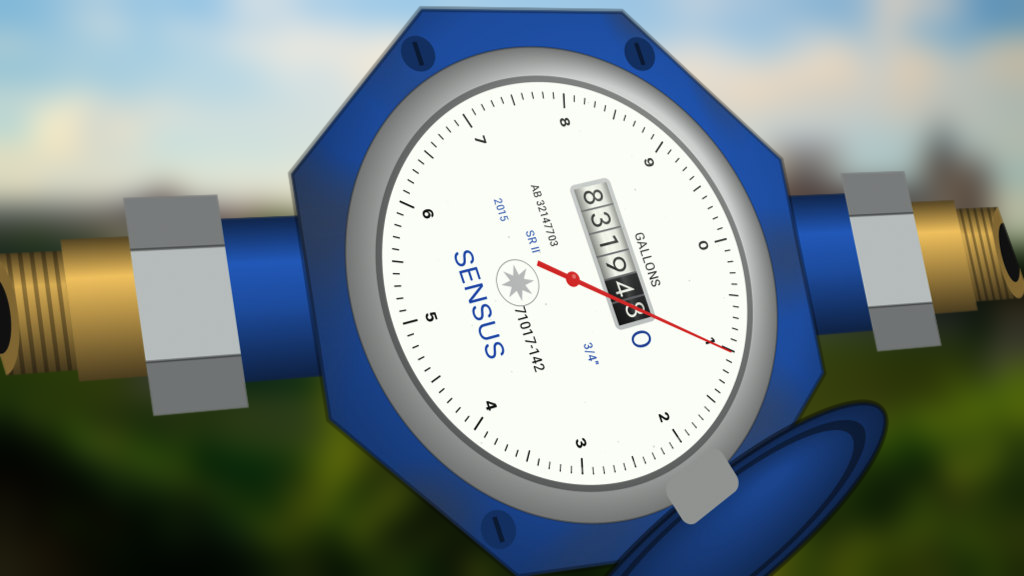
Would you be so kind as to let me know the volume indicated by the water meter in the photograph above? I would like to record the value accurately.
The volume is 8319481.0 gal
